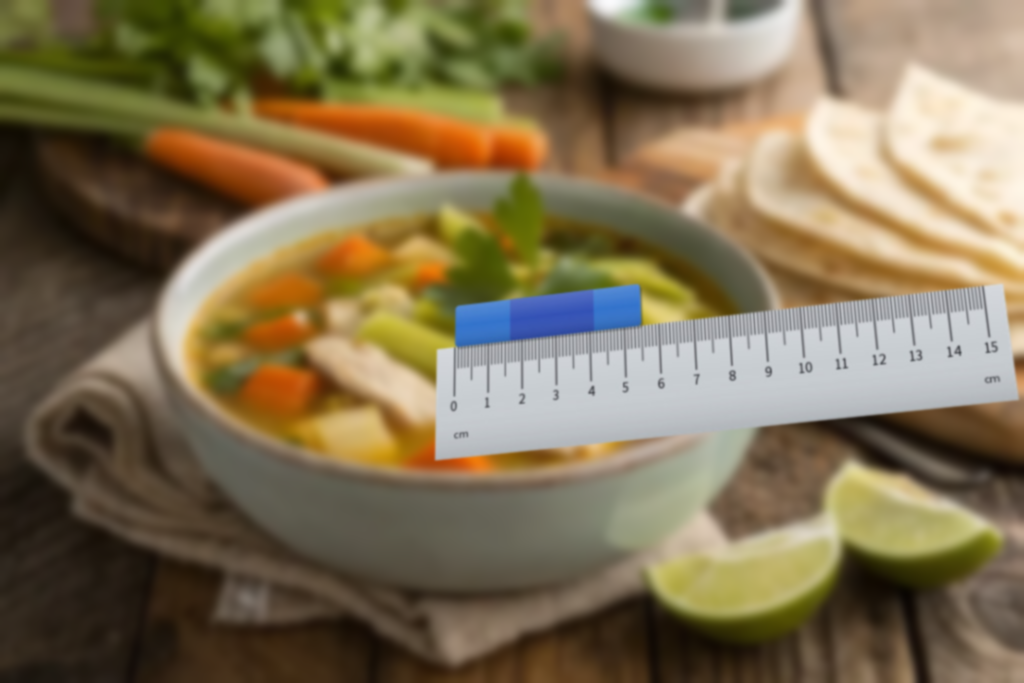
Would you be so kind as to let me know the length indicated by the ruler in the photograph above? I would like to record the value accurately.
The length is 5.5 cm
